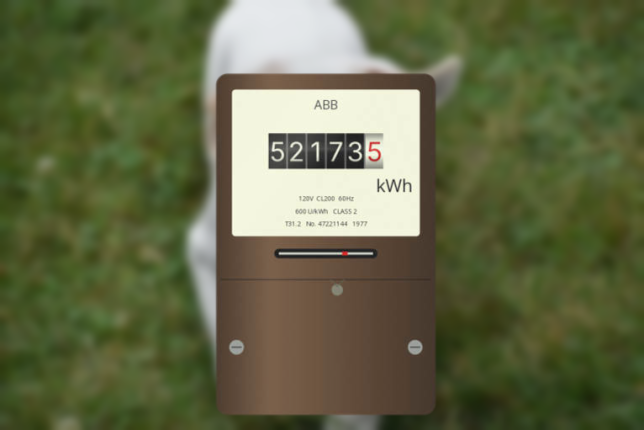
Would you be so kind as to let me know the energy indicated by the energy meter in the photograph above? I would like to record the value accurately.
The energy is 52173.5 kWh
